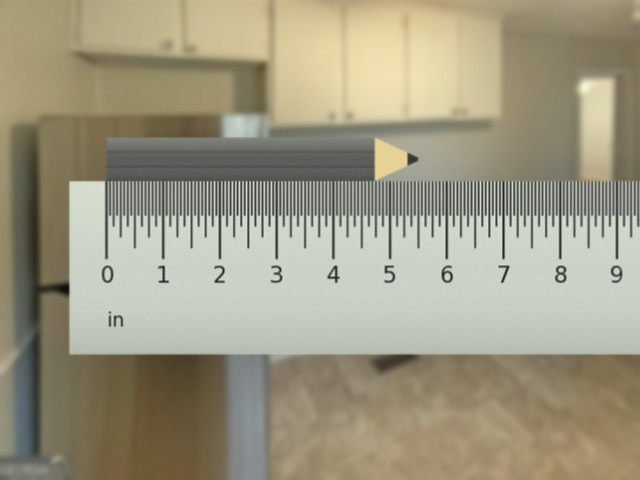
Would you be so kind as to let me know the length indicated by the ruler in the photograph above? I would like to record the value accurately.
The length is 5.5 in
